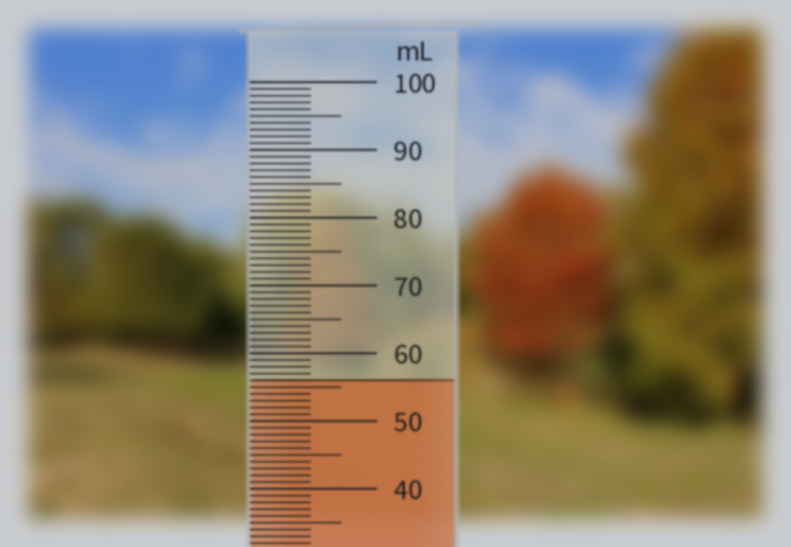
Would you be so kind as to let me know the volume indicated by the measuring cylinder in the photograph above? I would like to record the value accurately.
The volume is 56 mL
